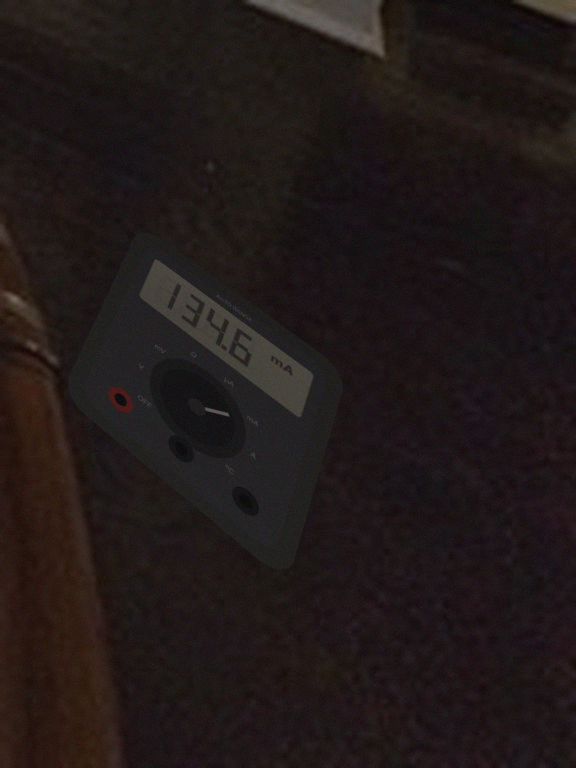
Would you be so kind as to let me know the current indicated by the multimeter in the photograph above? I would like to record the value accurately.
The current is 134.6 mA
